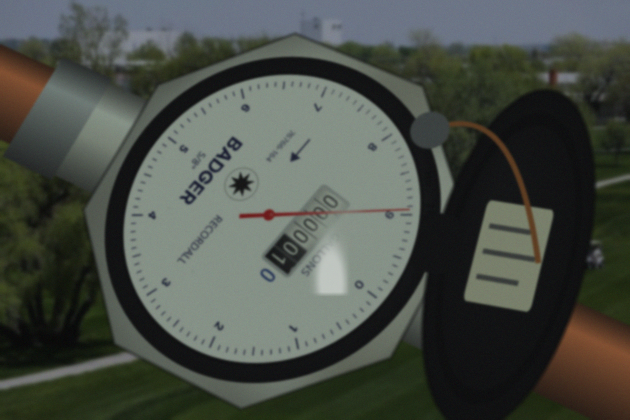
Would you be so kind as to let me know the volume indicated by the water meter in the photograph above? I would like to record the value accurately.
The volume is 8.9 gal
